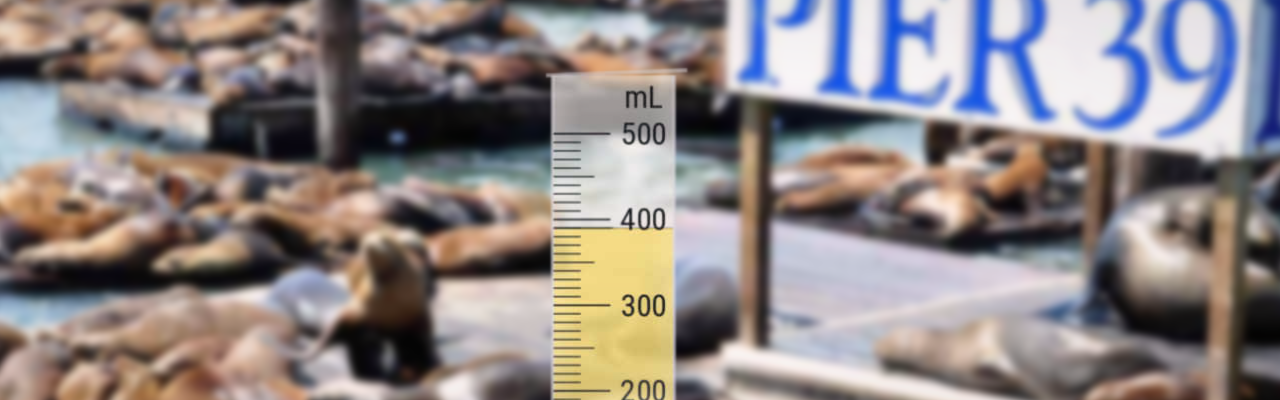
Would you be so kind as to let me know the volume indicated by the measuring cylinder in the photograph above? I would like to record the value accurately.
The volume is 390 mL
